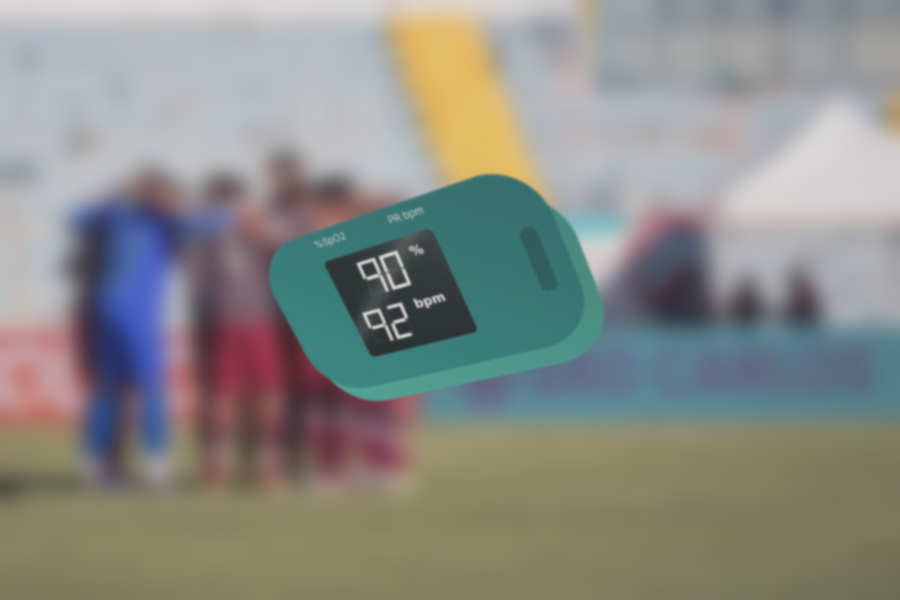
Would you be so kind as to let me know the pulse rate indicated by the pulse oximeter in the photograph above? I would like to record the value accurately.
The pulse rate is 92 bpm
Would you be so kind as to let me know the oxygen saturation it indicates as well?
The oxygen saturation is 90 %
